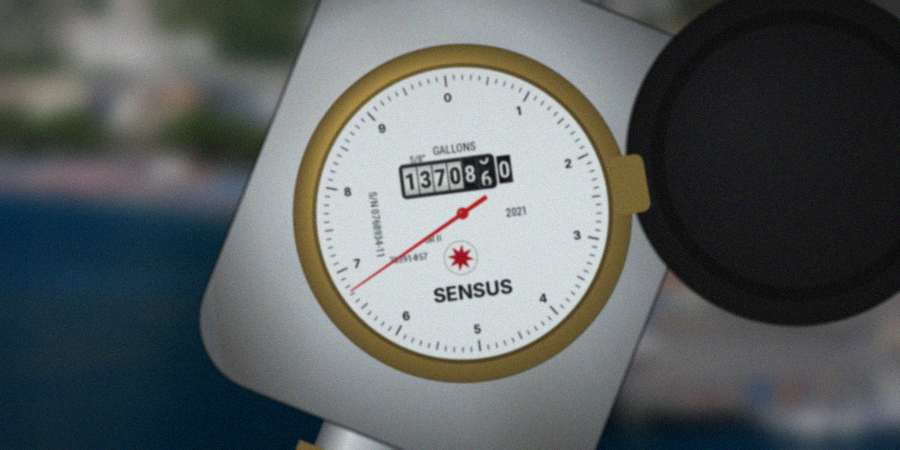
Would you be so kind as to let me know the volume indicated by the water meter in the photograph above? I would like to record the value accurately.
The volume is 1370856.7 gal
